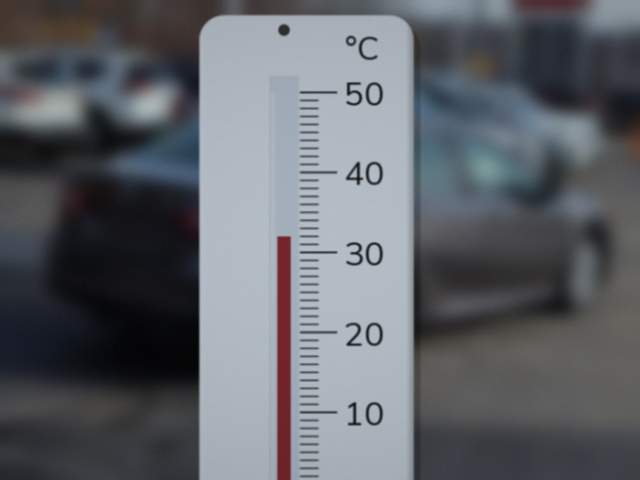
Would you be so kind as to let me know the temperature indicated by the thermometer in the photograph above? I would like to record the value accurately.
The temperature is 32 °C
